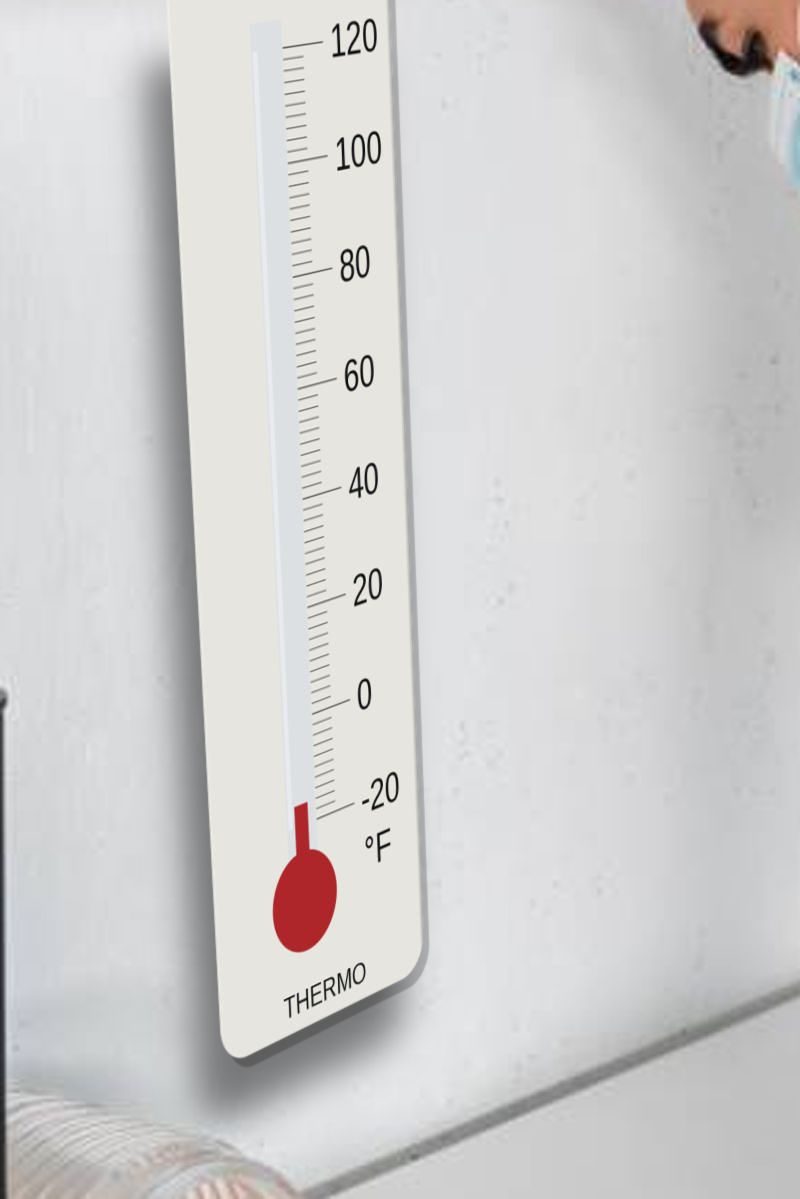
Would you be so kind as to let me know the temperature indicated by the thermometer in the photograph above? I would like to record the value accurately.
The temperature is -16 °F
